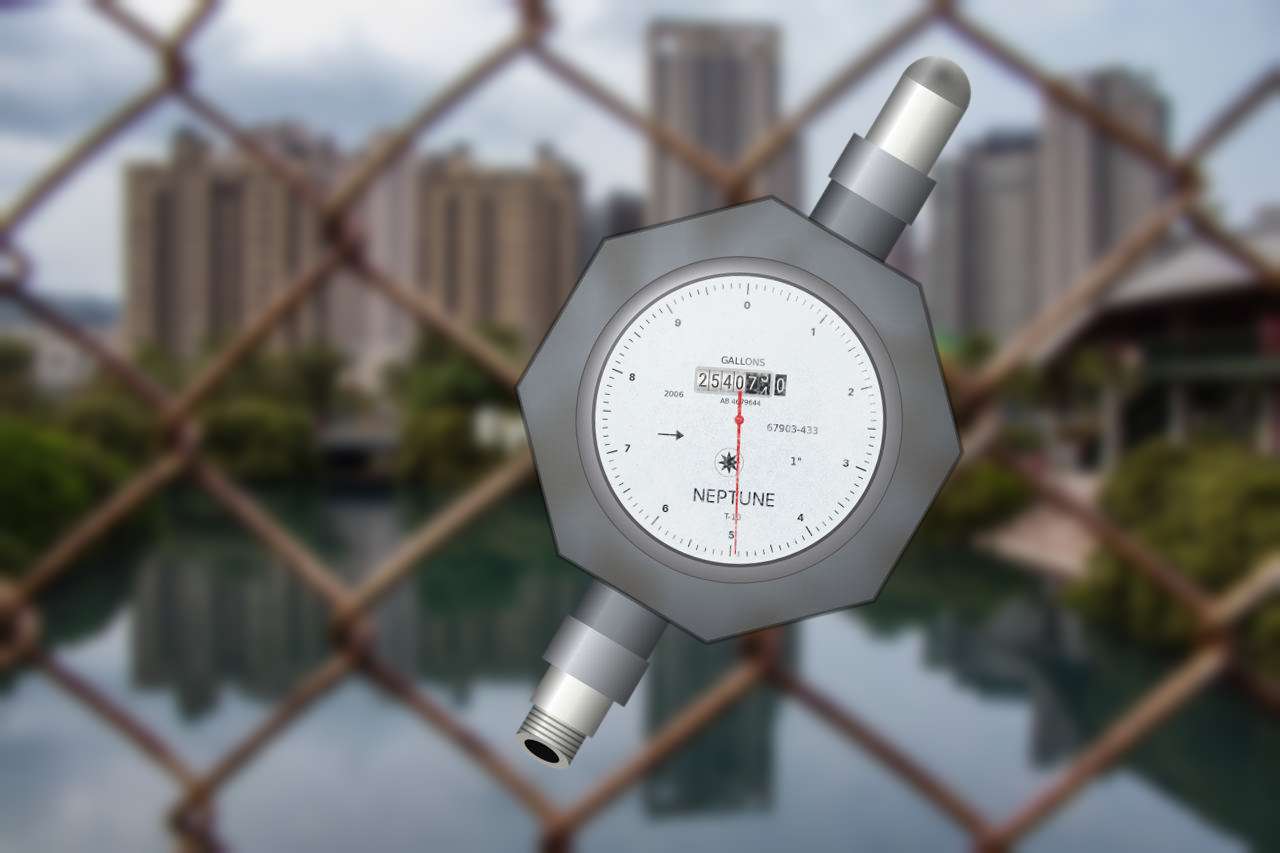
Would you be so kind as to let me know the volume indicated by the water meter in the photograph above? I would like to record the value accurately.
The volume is 2540734.9 gal
